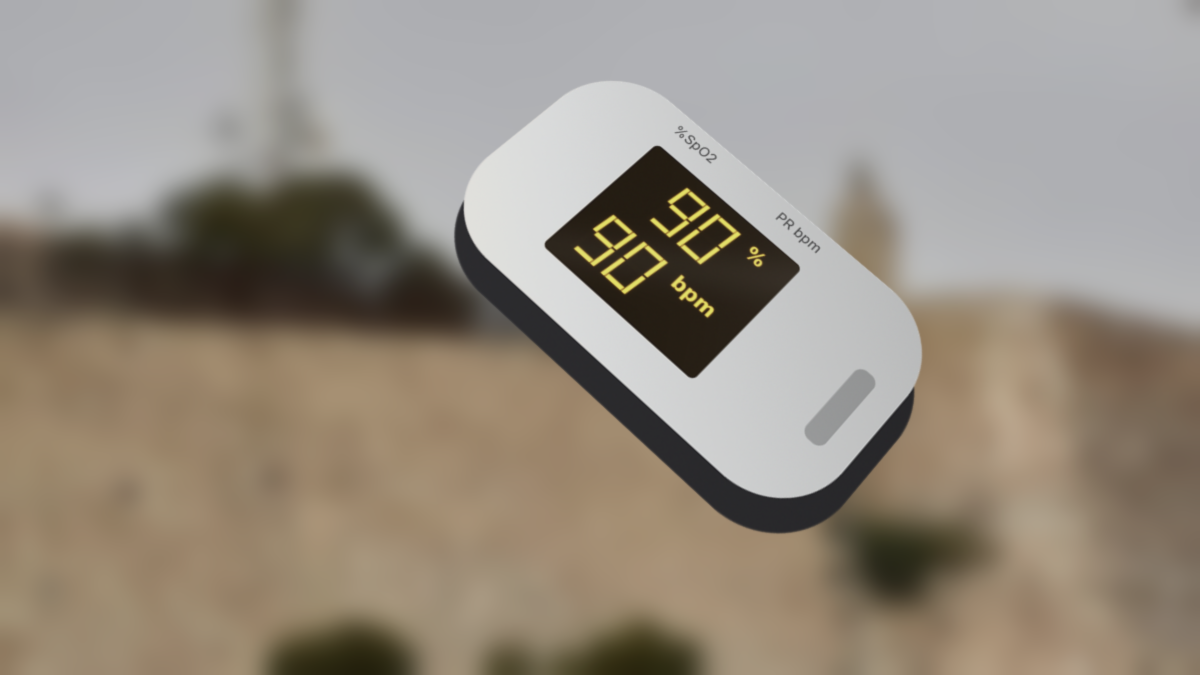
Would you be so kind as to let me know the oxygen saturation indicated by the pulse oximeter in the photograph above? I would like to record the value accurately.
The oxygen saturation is 90 %
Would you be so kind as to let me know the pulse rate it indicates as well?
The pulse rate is 90 bpm
